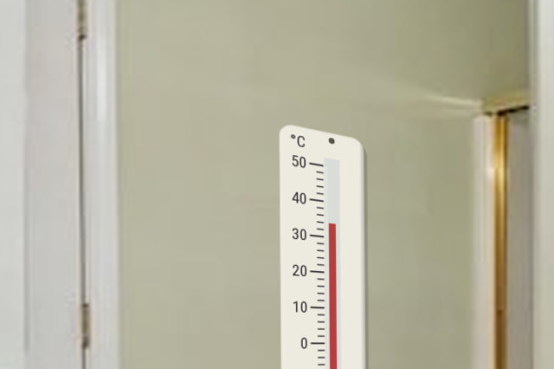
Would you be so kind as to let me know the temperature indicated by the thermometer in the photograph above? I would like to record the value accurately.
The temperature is 34 °C
